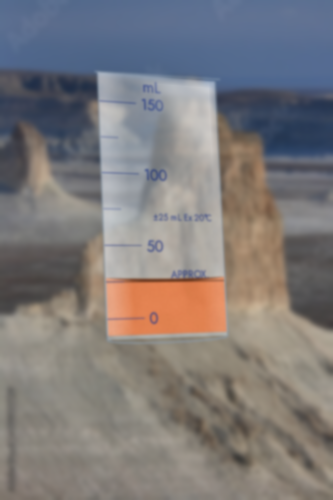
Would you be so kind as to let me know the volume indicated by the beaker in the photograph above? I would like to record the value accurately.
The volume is 25 mL
